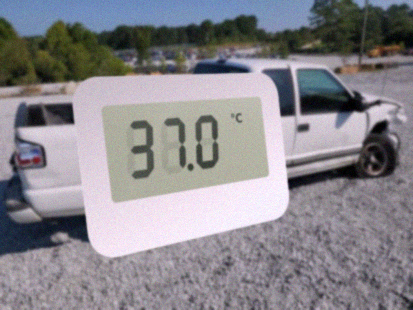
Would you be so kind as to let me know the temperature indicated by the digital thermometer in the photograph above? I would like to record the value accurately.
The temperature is 37.0 °C
